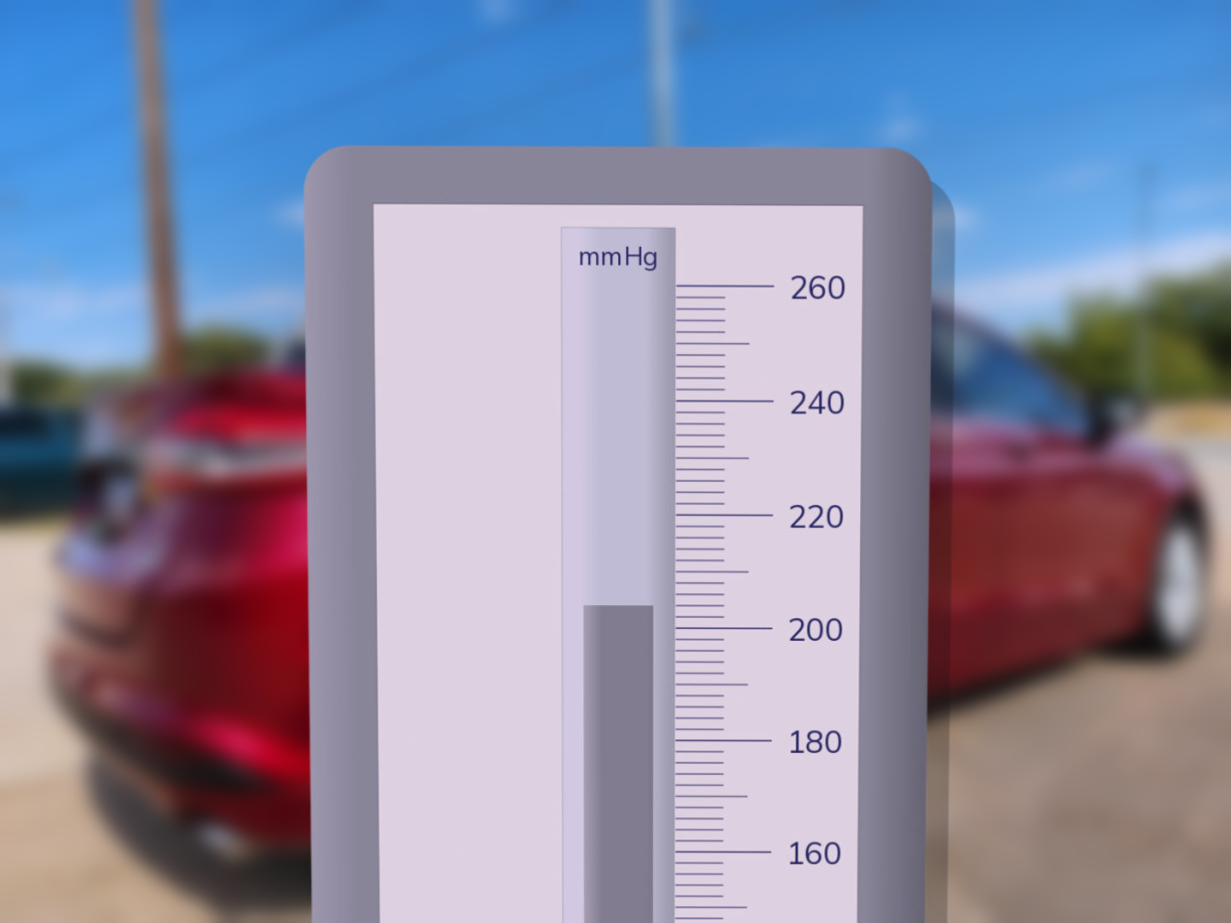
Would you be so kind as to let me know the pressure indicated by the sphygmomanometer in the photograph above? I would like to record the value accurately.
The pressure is 204 mmHg
